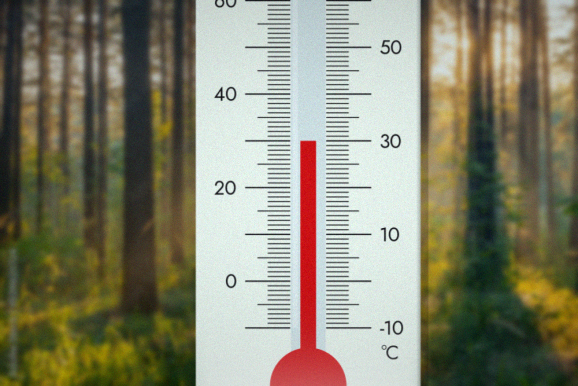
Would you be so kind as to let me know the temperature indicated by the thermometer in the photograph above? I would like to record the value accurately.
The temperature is 30 °C
